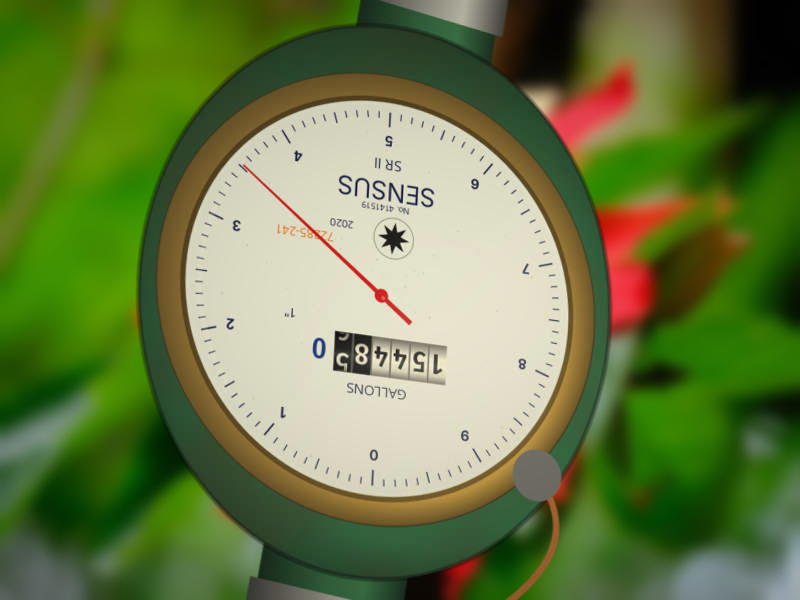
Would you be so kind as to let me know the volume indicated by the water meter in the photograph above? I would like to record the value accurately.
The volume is 1544853.5 gal
